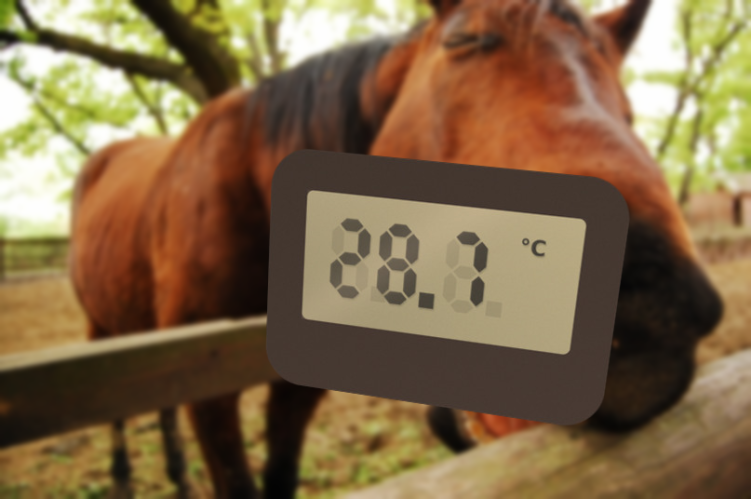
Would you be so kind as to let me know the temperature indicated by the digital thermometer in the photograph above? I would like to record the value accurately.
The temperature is 28.7 °C
